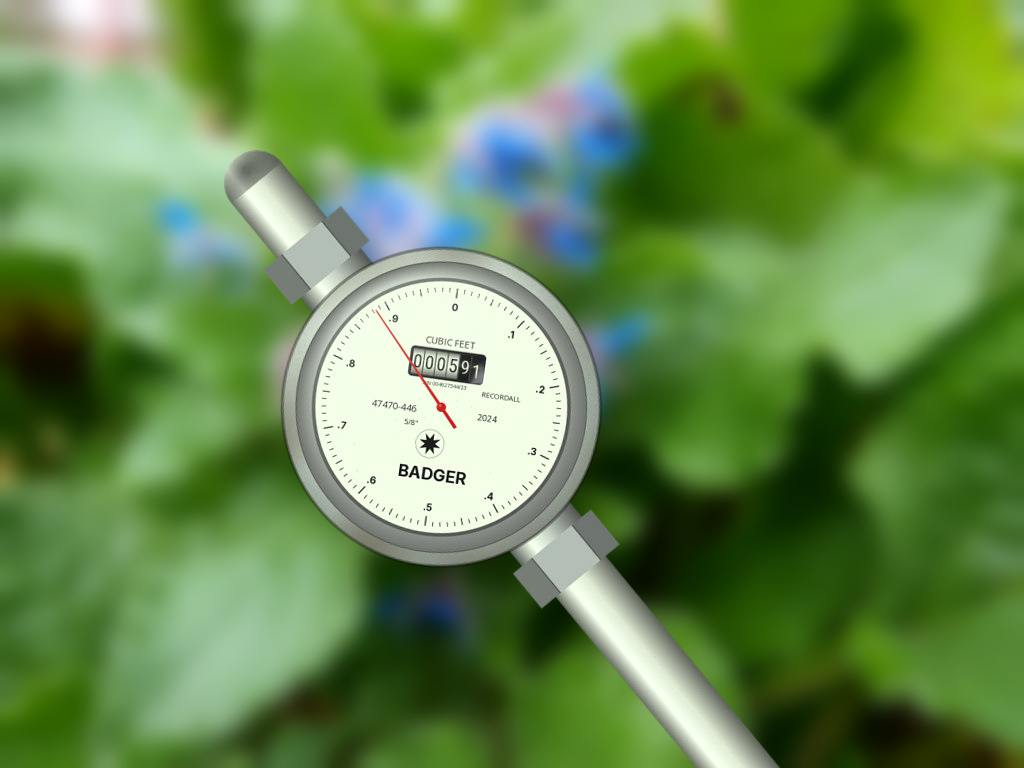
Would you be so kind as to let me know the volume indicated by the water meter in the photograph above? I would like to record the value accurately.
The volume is 590.88 ft³
